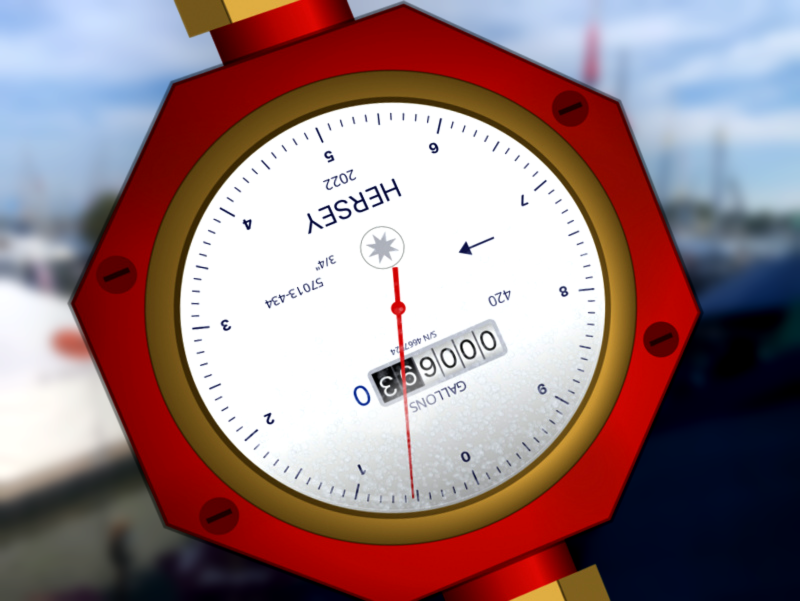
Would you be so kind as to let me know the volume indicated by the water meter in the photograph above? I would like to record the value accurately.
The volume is 6930.5 gal
